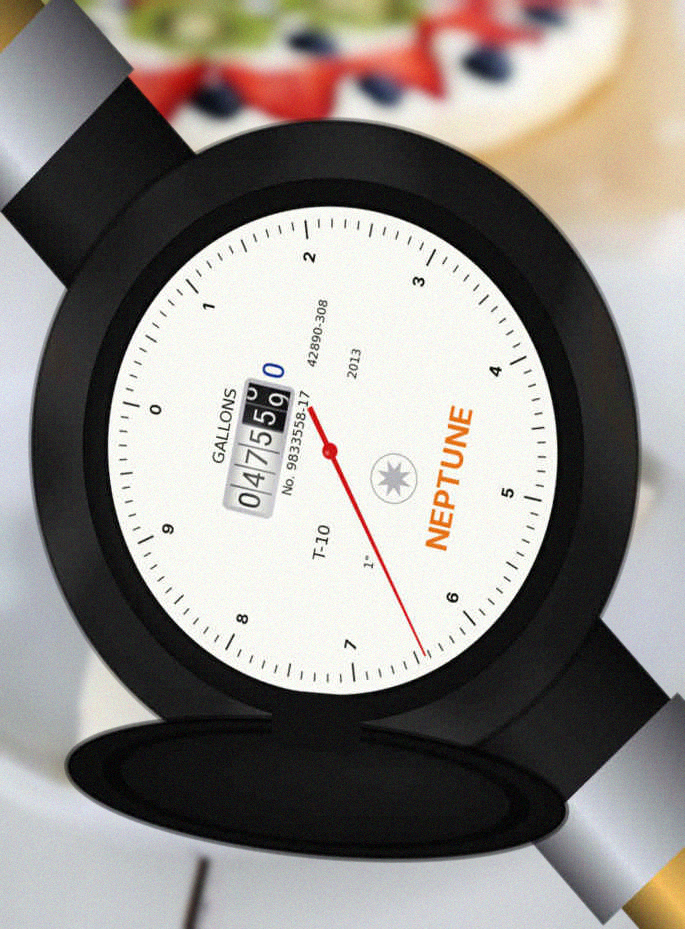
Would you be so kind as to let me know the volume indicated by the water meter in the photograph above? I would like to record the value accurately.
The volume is 475586.4 gal
